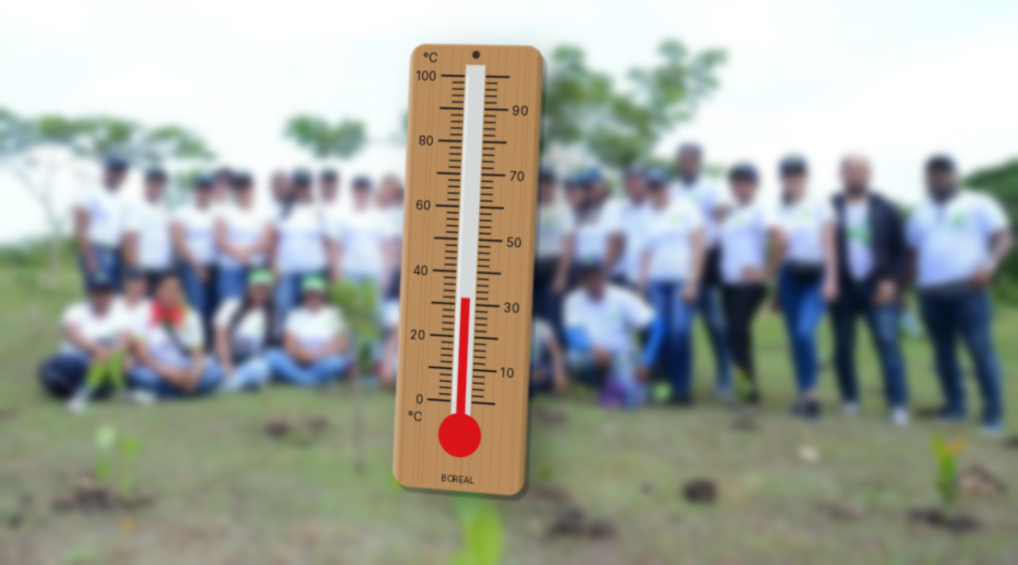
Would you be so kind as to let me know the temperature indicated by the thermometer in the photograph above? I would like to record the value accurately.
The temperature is 32 °C
